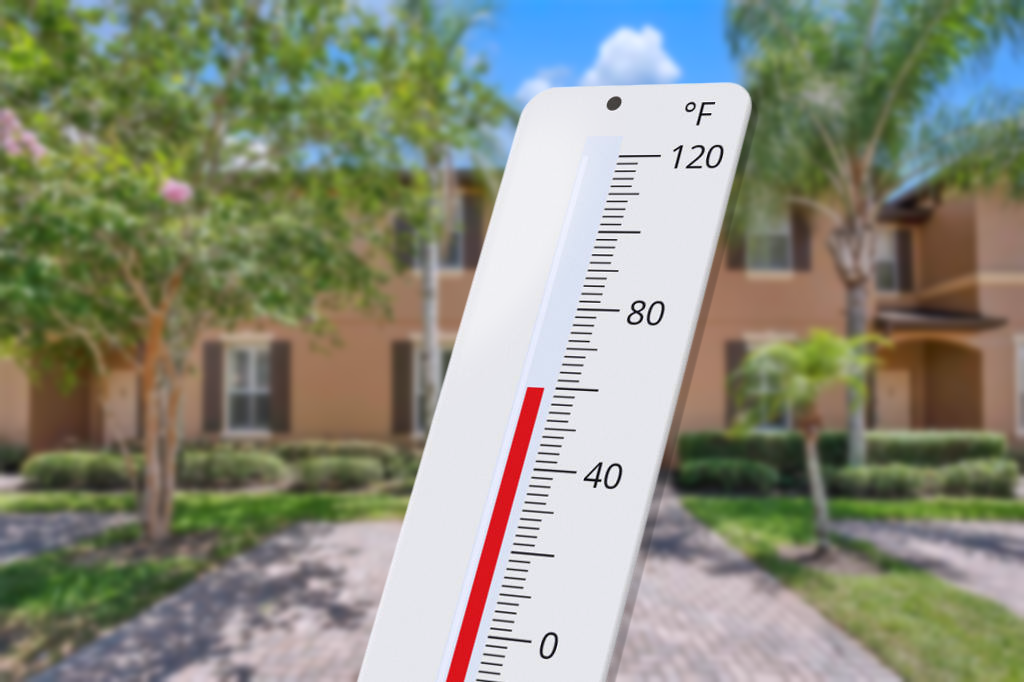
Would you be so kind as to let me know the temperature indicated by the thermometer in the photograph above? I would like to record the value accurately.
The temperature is 60 °F
